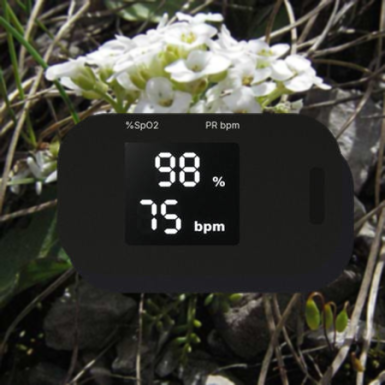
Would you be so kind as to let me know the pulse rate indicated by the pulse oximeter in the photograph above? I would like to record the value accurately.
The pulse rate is 75 bpm
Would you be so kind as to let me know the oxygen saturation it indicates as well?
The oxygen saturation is 98 %
